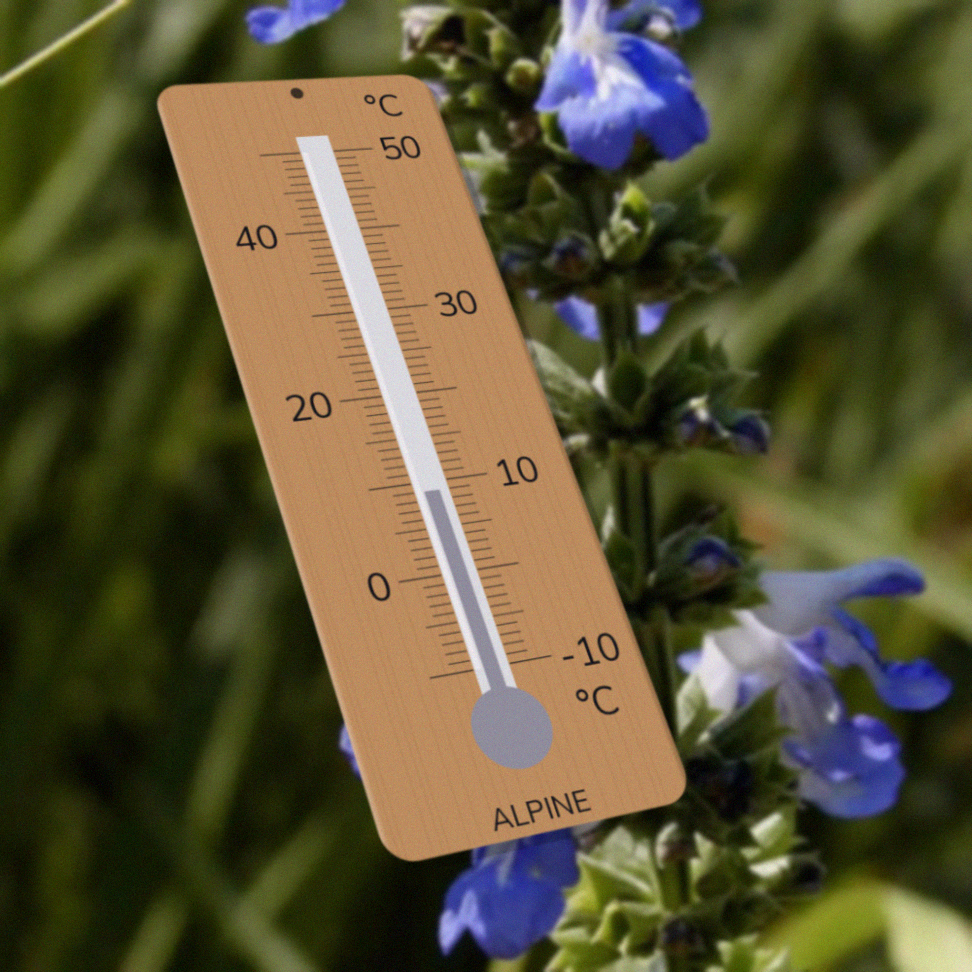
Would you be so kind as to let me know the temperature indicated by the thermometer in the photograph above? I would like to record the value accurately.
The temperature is 9 °C
